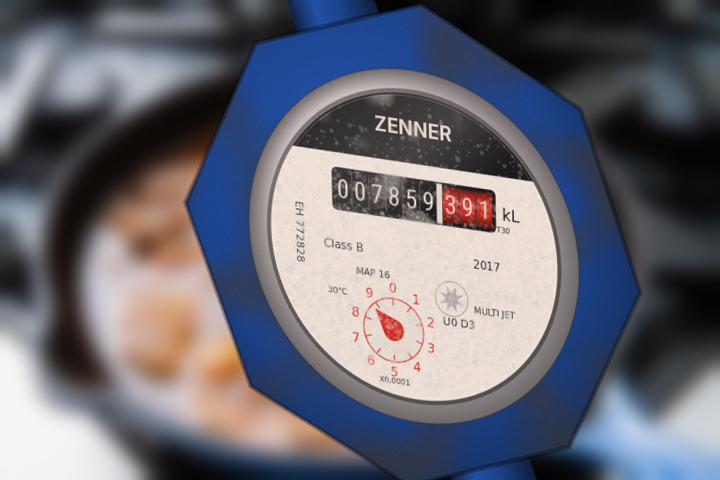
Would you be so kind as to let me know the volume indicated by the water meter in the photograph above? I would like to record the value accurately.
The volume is 7859.3918 kL
